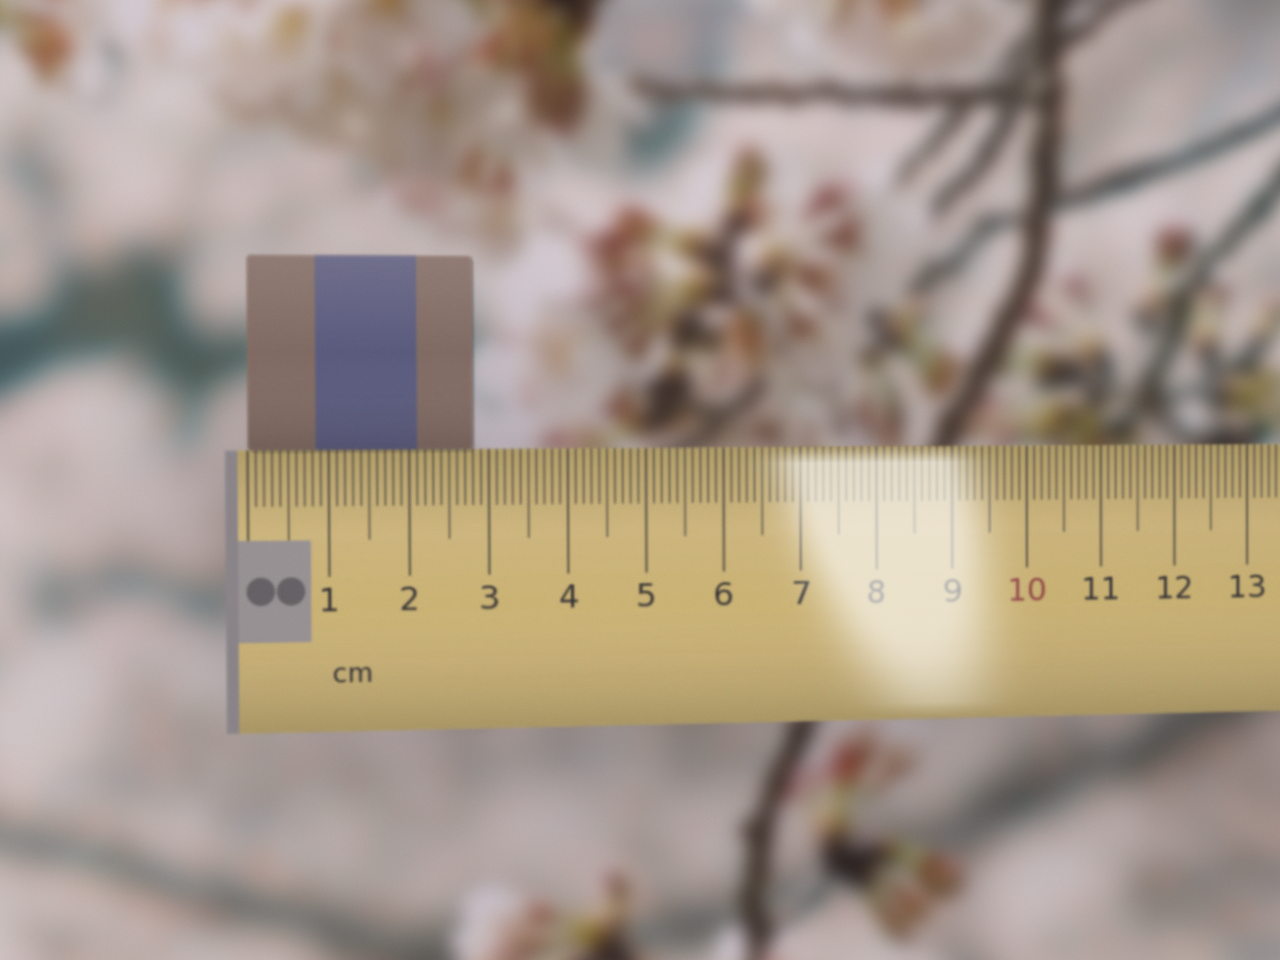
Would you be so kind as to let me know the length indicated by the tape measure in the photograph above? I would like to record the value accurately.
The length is 2.8 cm
